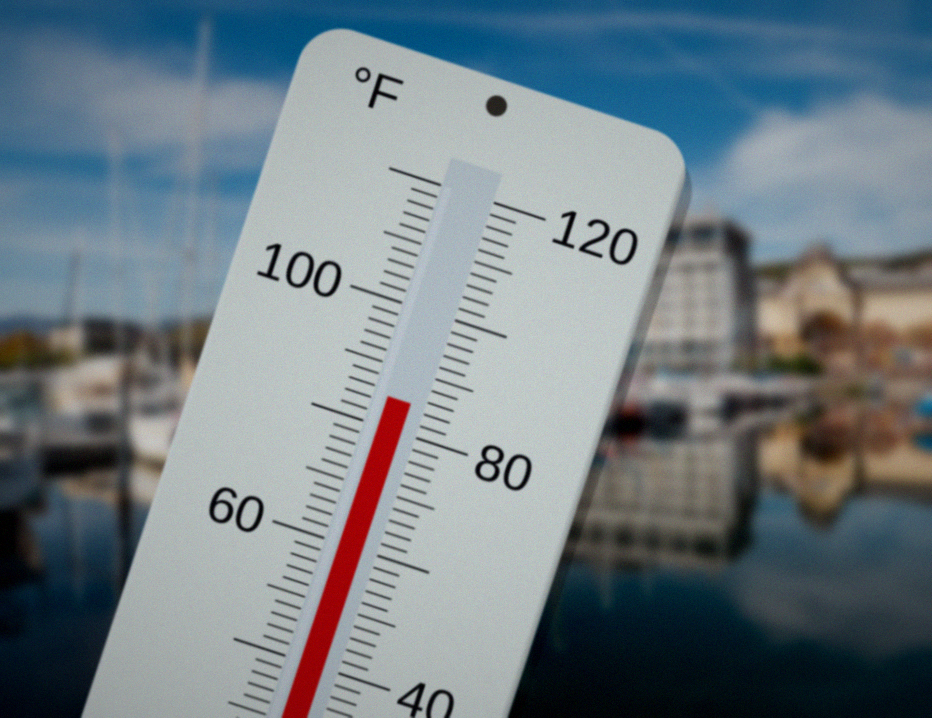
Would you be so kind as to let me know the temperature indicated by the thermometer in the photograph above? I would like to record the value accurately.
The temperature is 85 °F
